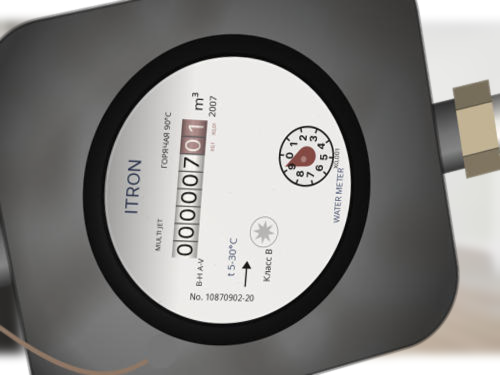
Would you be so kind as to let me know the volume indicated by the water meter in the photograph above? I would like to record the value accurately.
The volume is 7.009 m³
